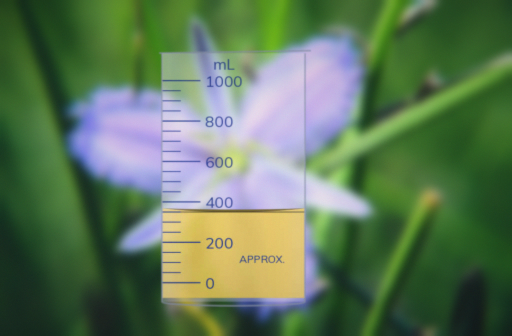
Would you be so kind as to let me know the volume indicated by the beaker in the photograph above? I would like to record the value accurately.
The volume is 350 mL
